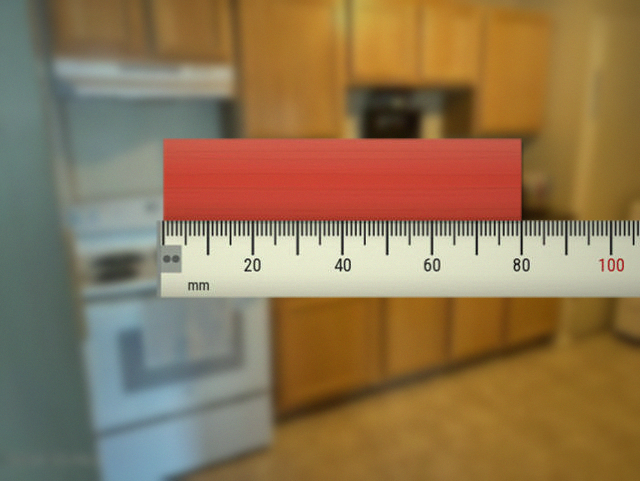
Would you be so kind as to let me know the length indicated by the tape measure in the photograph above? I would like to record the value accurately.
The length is 80 mm
